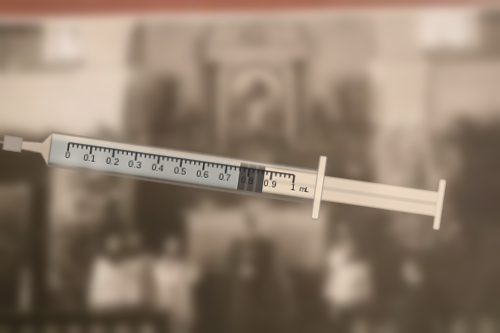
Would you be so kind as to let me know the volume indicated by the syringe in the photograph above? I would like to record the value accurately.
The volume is 0.76 mL
